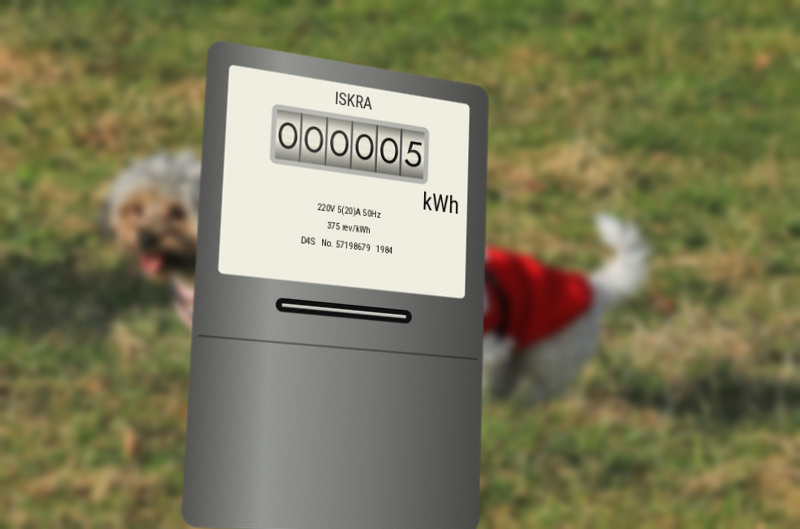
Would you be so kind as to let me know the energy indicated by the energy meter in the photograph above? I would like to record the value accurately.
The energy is 5 kWh
